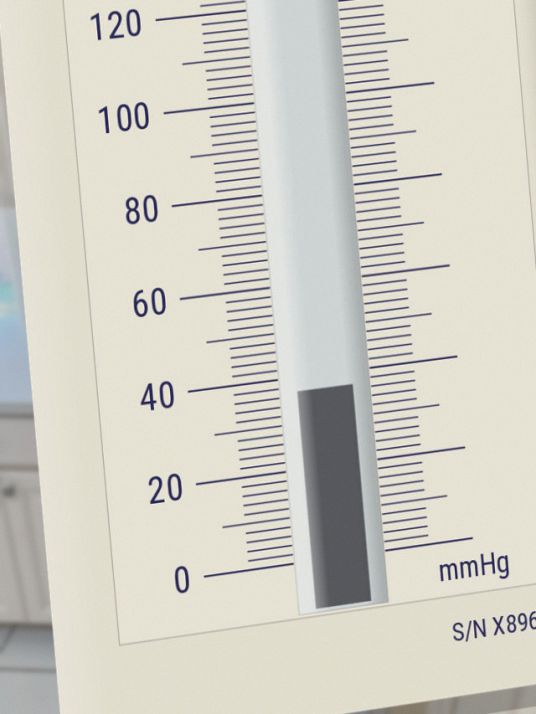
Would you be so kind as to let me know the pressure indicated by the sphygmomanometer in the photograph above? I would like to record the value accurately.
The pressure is 37 mmHg
